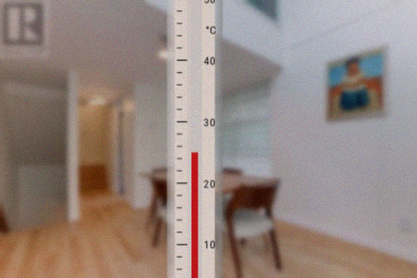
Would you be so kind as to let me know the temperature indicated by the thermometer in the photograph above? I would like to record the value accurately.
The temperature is 25 °C
